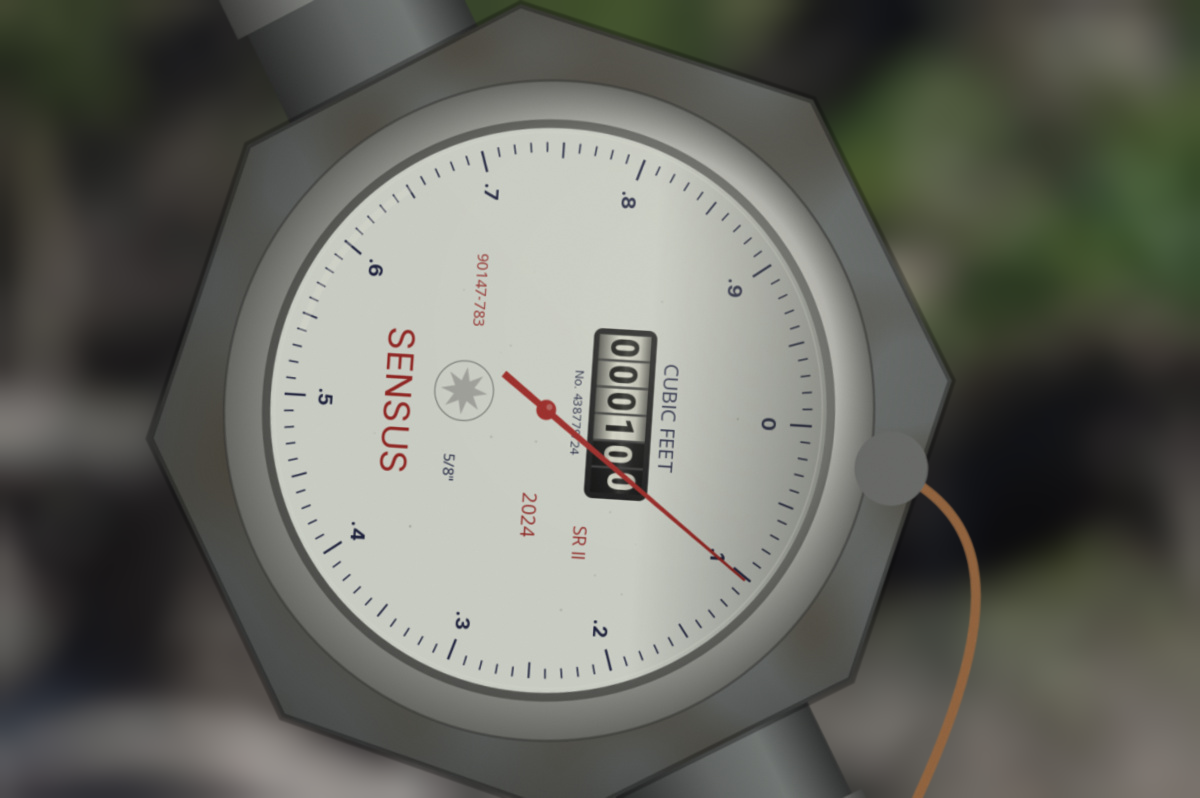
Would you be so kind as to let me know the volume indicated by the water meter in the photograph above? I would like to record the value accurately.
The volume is 100.10 ft³
